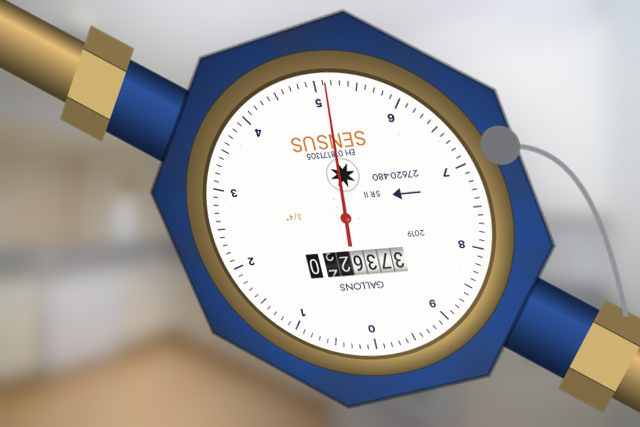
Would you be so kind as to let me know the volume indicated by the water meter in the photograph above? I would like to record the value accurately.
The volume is 3736225.1 gal
